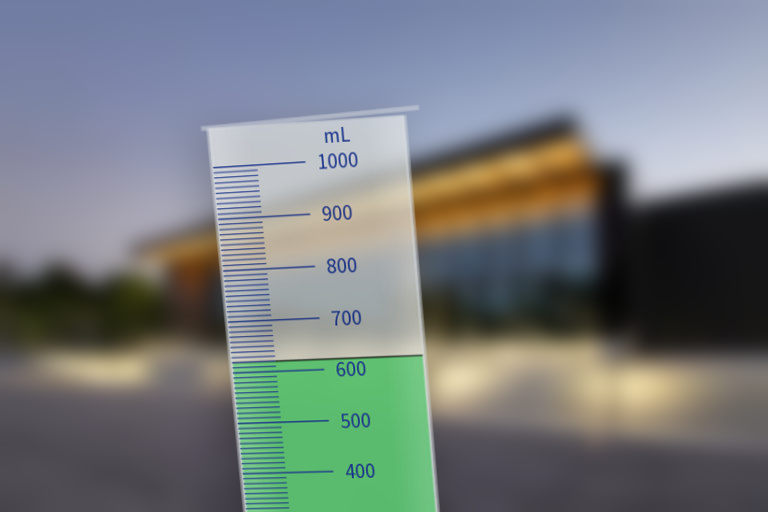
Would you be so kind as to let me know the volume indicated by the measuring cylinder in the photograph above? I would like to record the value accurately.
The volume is 620 mL
